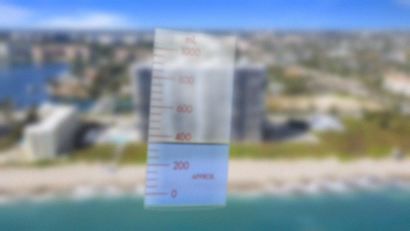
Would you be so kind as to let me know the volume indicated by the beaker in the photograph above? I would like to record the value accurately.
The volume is 350 mL
